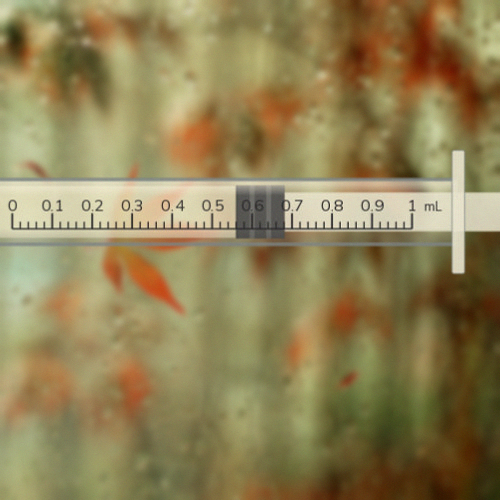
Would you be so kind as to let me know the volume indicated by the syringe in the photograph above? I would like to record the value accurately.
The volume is 0.56 mL
